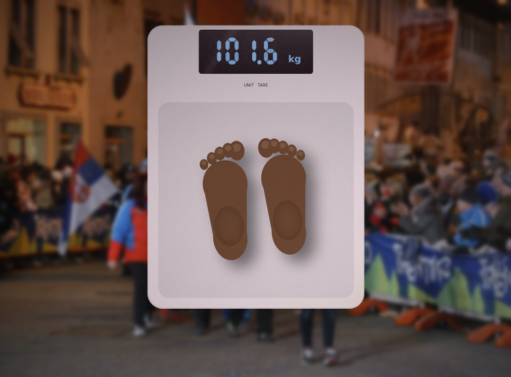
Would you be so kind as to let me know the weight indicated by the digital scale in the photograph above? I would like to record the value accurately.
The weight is 101.6 kg
